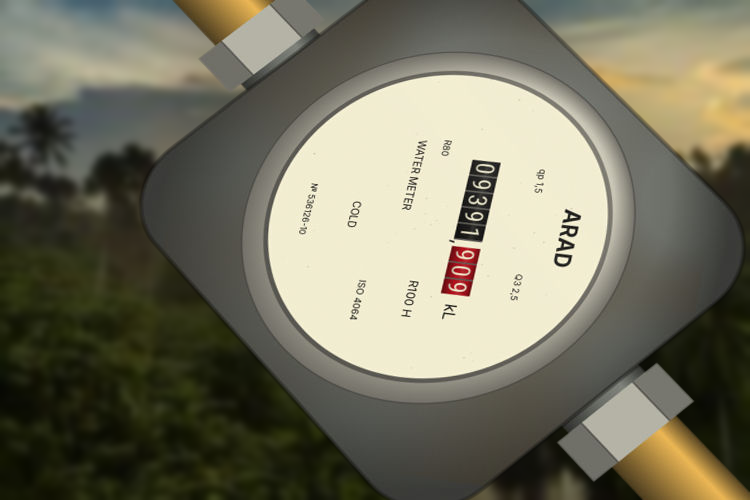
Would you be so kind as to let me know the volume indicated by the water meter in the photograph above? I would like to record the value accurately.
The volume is 9391.909 kL
